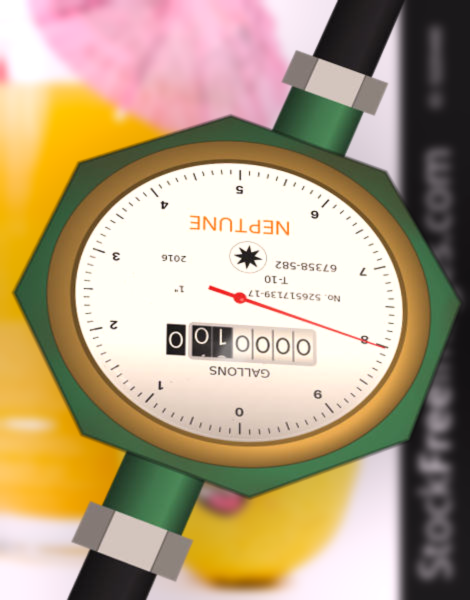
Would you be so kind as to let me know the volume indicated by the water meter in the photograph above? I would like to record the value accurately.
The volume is 98.0 gal
